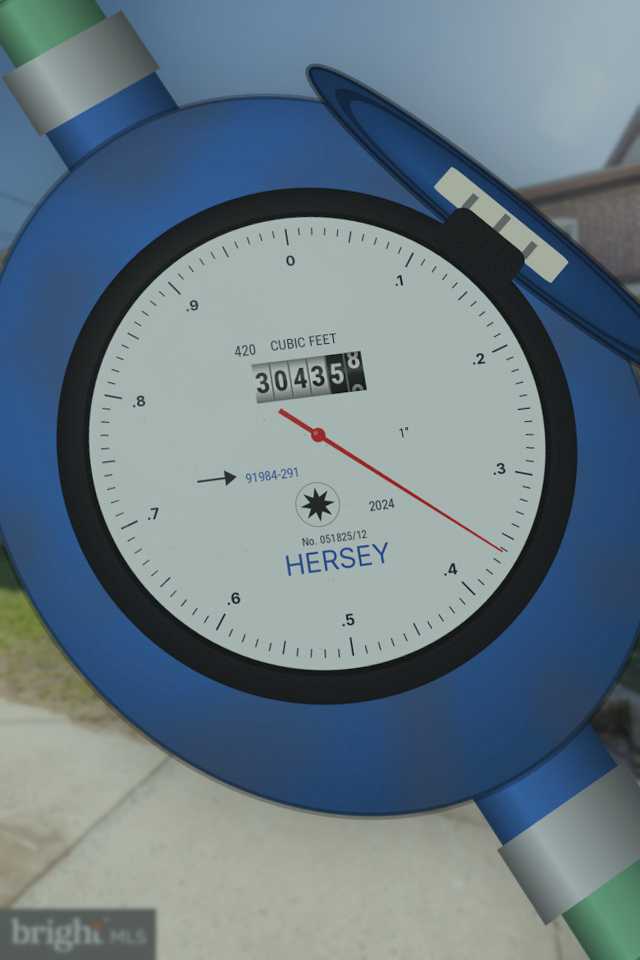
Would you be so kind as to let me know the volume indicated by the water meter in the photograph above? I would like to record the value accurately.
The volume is 304358.36 ft³
